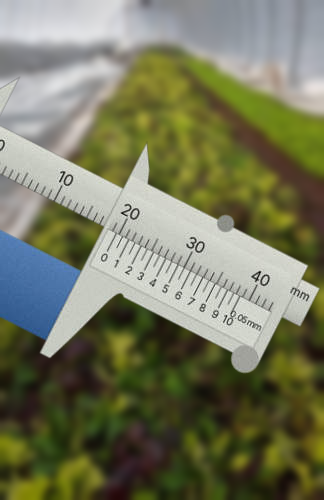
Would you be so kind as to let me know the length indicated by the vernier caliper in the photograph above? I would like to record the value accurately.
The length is 19.6 mm
